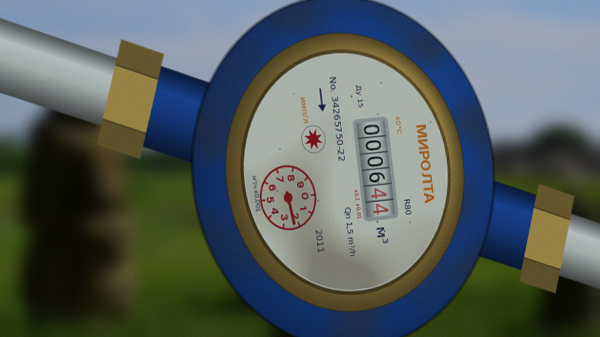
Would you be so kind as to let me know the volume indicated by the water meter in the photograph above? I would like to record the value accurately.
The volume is 6.442 m³
